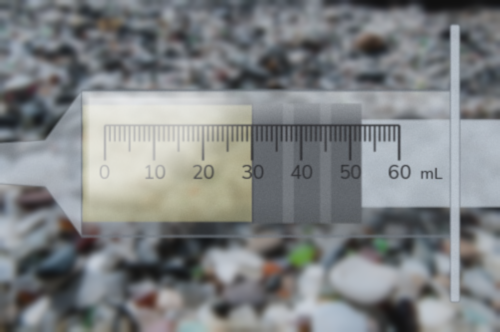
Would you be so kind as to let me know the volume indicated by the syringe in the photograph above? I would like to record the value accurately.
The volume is 30 mL
